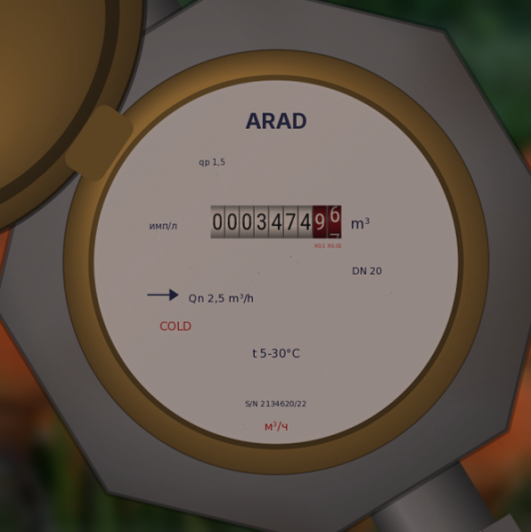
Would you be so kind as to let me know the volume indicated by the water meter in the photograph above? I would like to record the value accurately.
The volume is 3474.96 m³
